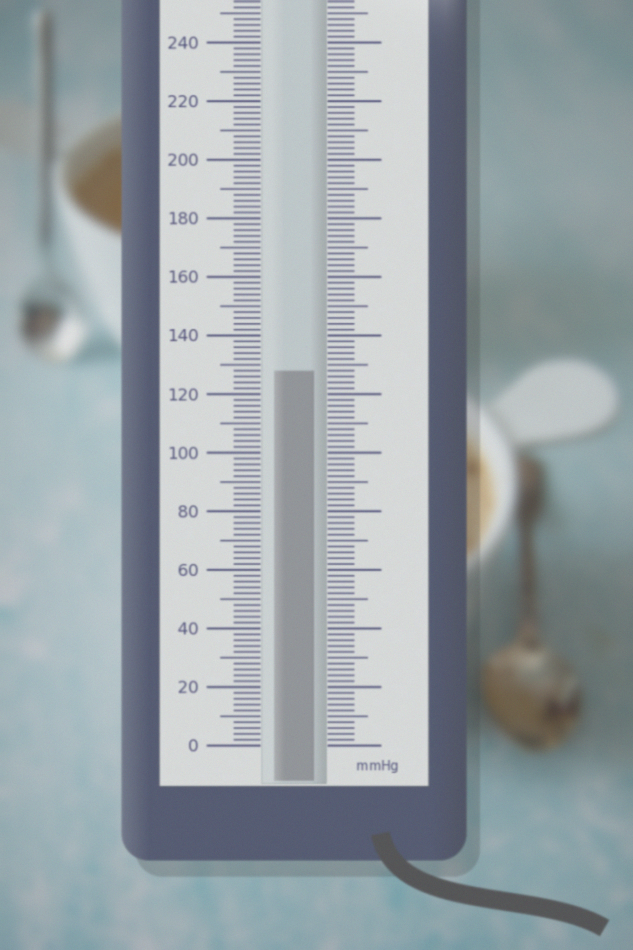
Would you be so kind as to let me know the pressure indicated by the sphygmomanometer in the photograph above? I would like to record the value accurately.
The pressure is 128 mmHg
